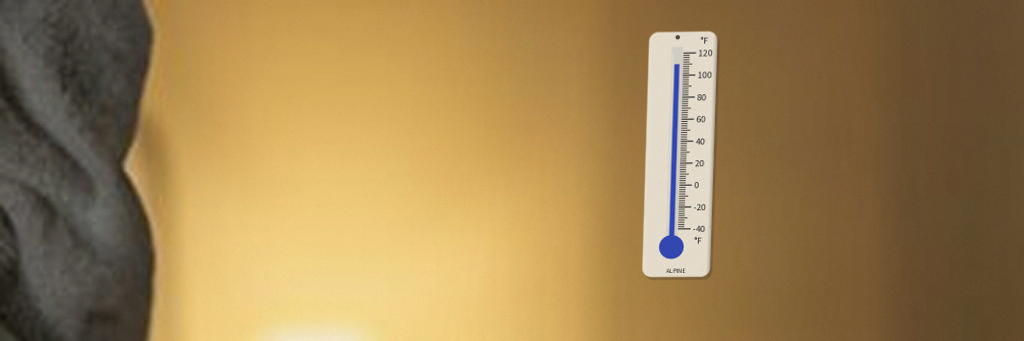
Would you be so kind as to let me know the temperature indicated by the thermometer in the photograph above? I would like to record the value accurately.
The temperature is 110 °F
